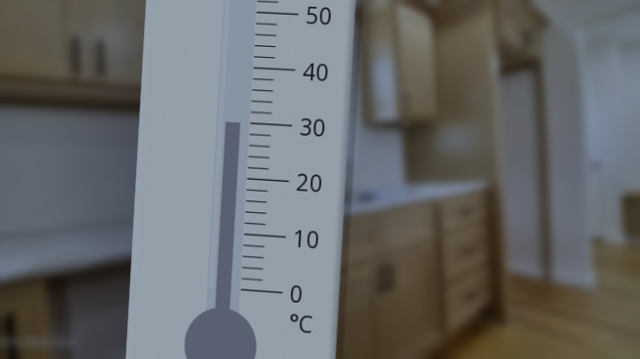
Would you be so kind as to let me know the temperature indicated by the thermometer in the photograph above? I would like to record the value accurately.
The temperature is 30 °C
